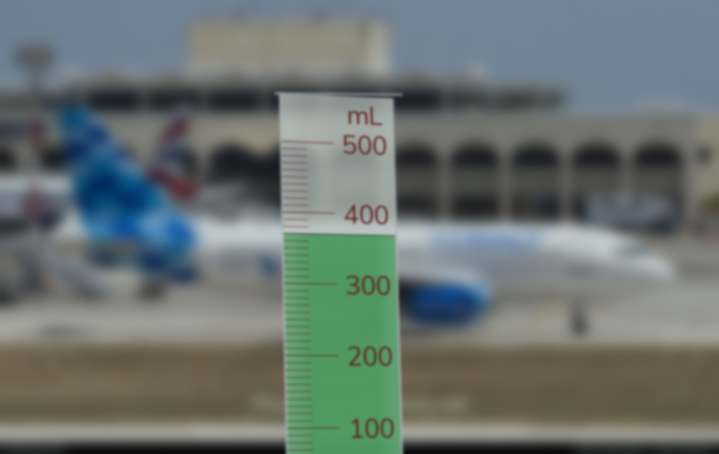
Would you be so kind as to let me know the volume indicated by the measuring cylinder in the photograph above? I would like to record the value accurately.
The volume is 370 mL
